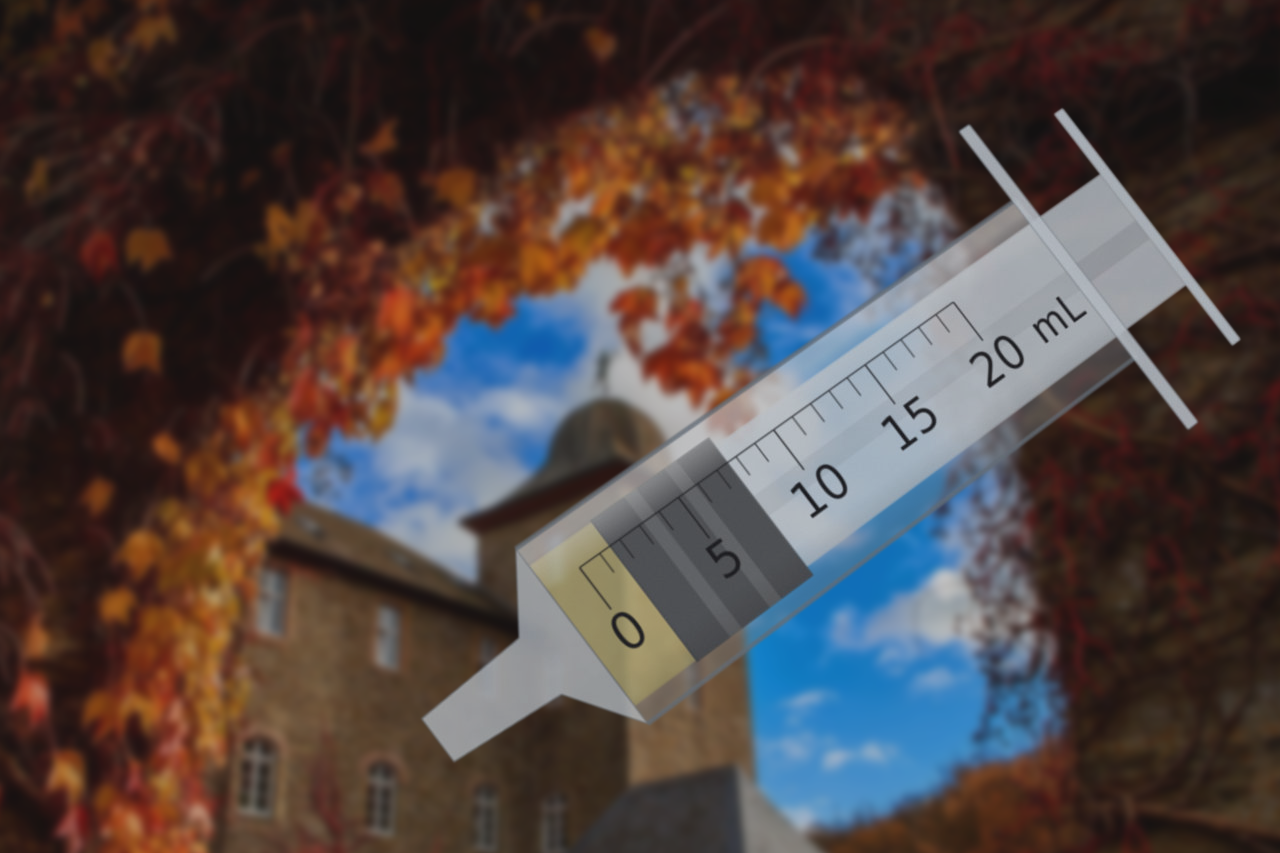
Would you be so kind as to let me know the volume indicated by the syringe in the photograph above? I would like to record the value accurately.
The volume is 1.5 mL
